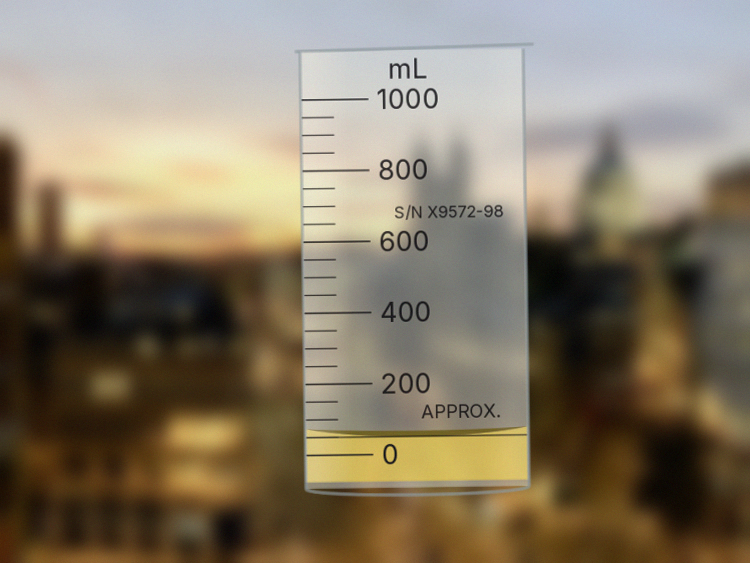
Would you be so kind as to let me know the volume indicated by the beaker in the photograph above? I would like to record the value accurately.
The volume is 50 mL
